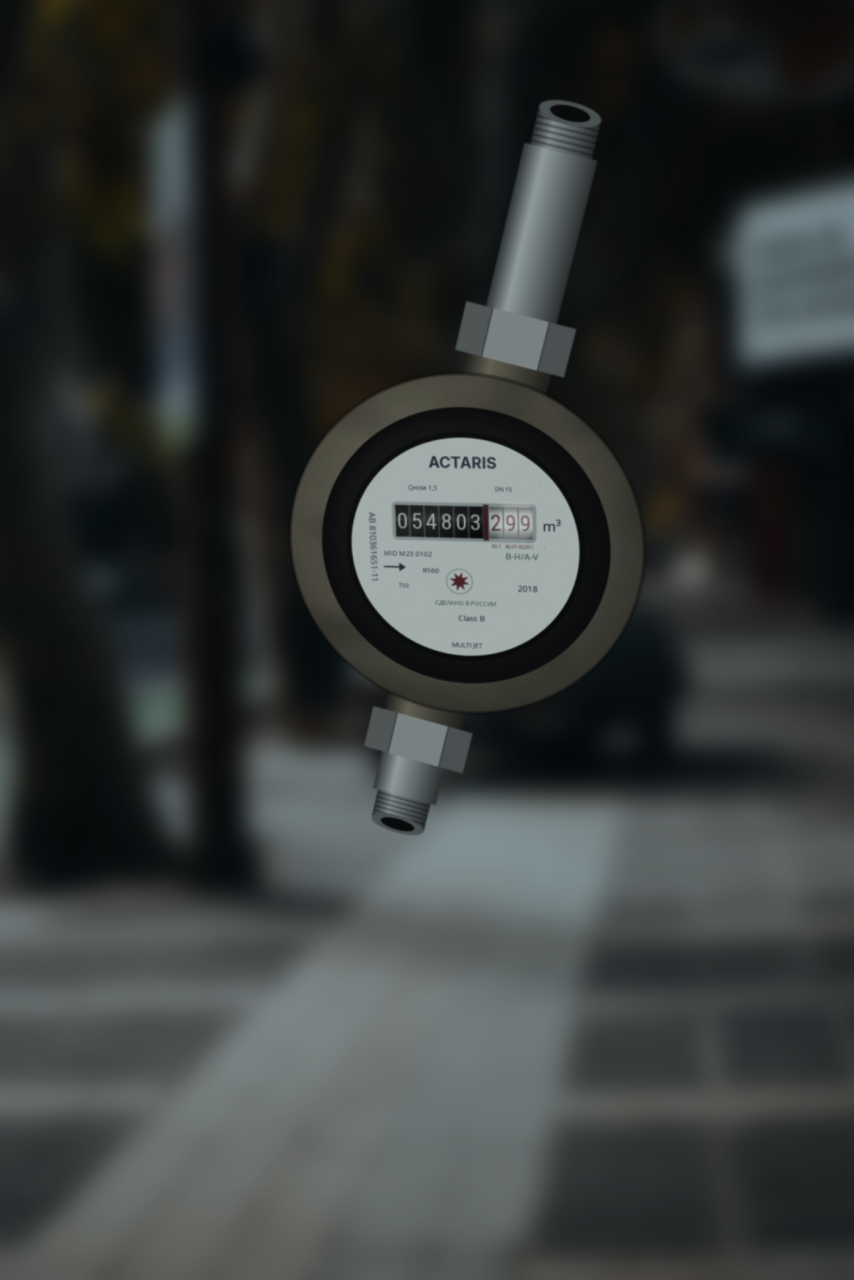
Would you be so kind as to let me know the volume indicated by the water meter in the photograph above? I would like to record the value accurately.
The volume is 54803.299 m³
